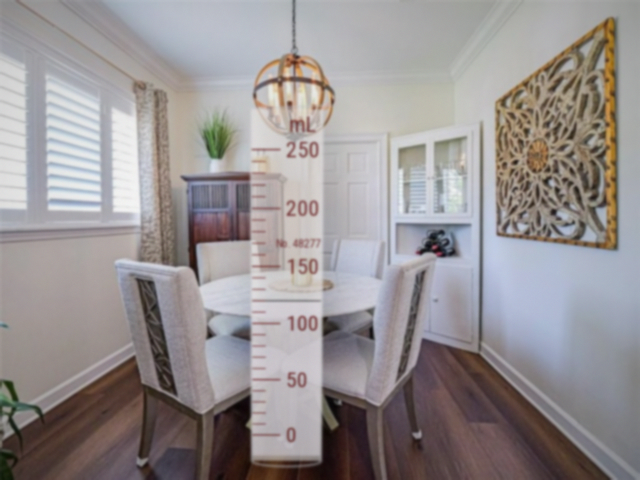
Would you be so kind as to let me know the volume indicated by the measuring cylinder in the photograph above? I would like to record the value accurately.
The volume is 120 mL
